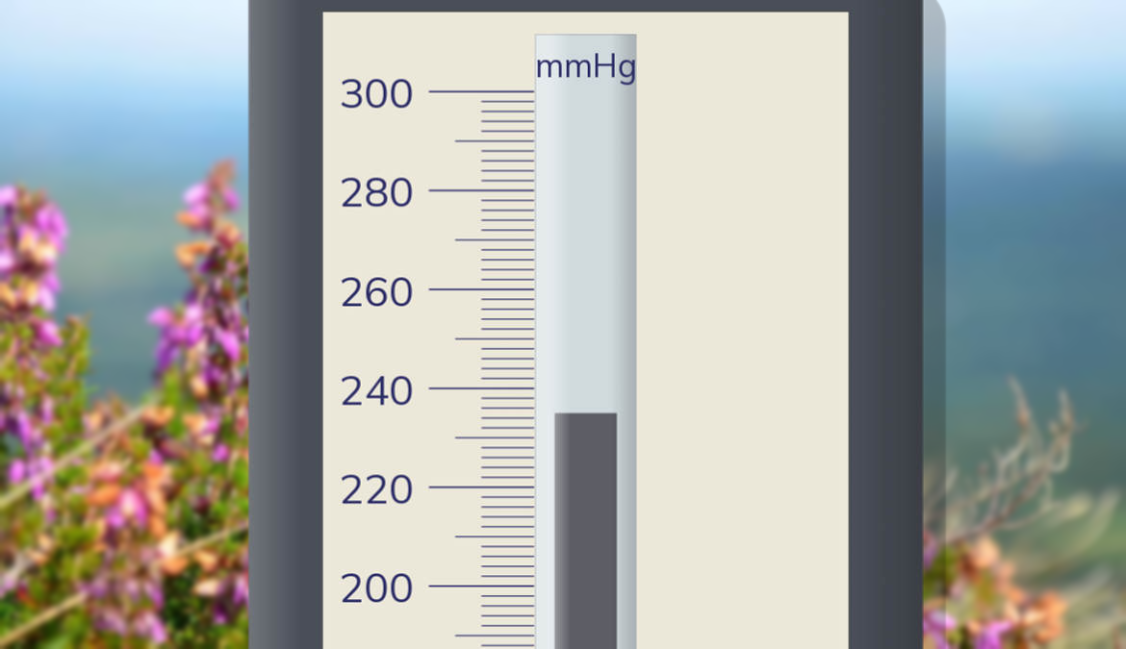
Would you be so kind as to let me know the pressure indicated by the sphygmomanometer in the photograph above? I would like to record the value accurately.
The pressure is 235 mmHg
